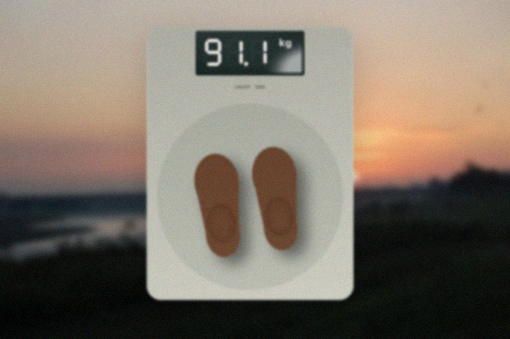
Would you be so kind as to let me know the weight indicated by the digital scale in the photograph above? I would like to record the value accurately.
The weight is 91.1 kg
